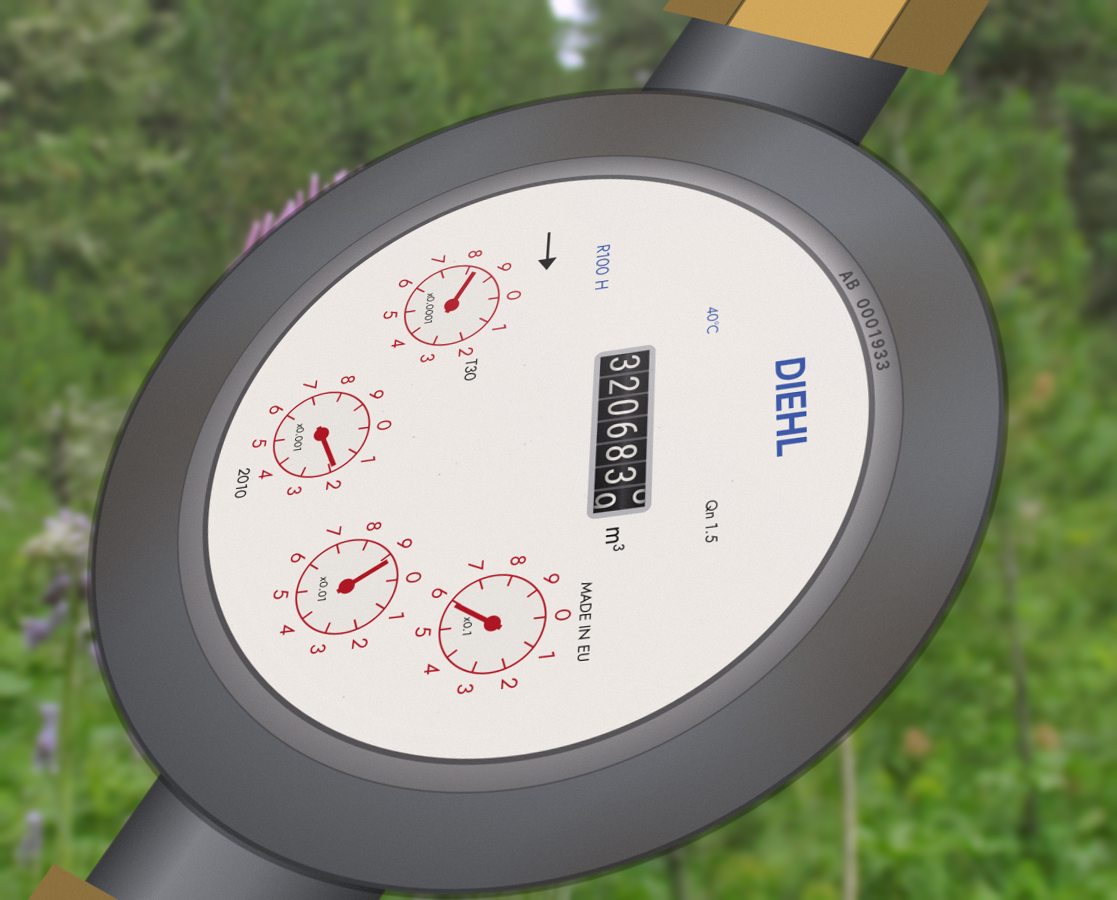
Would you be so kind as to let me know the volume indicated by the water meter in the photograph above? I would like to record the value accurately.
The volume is 3206838.5918 m³
